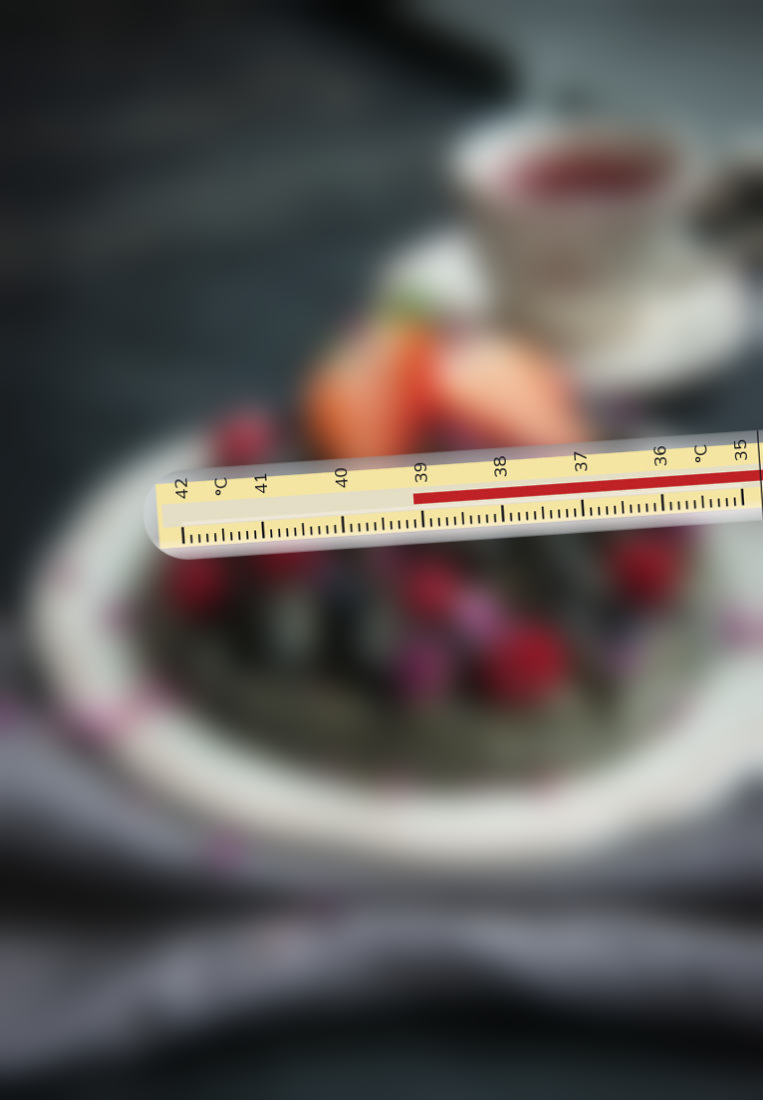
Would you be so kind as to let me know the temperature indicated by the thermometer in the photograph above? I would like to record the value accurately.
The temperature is 39.1 °C
